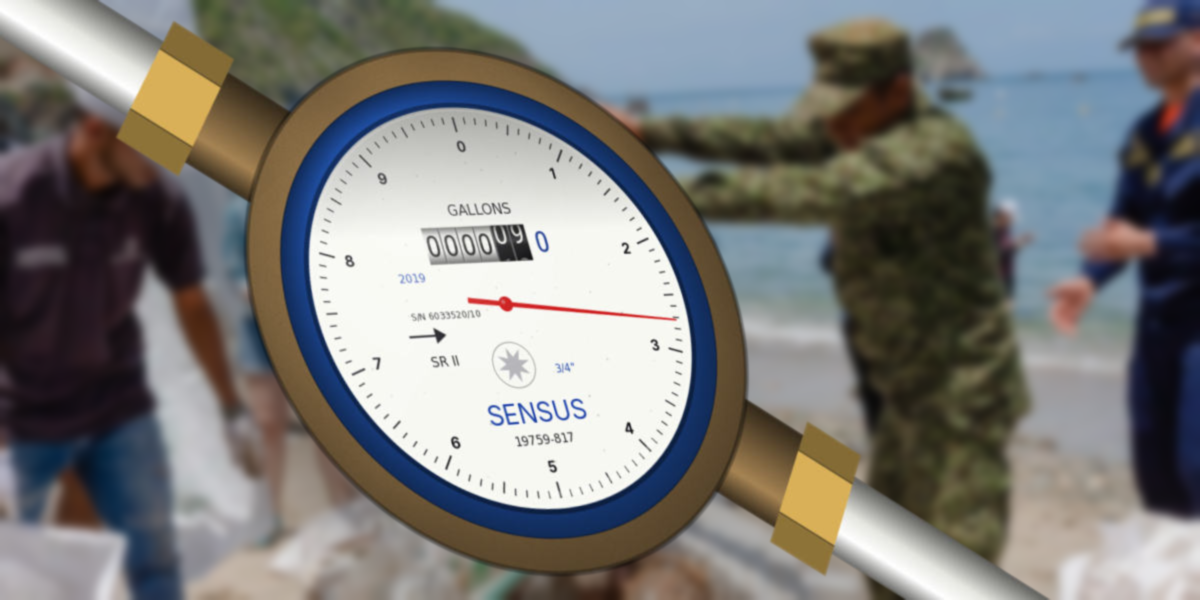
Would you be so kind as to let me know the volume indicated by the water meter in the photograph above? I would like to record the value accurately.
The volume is 92.7 gal
